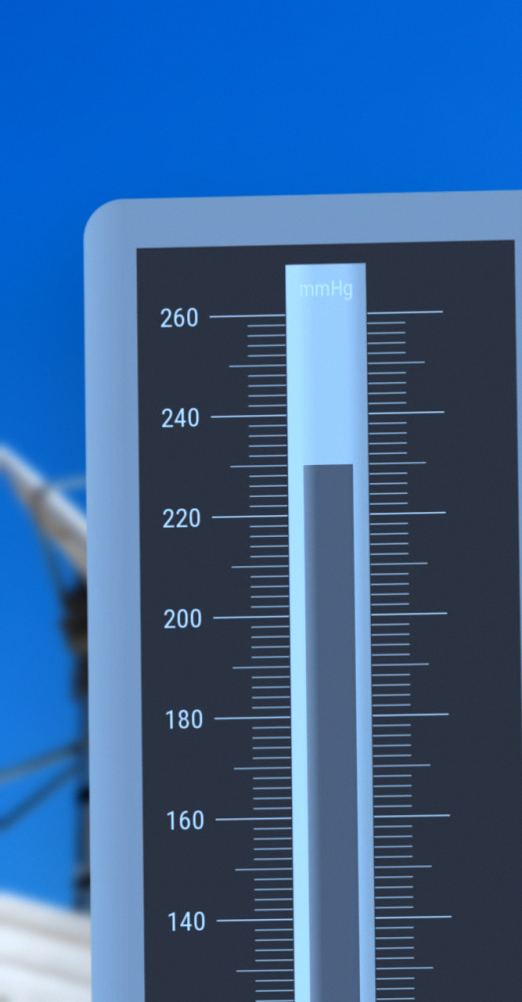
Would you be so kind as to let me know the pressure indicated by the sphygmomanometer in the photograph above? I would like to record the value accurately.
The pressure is 230 mmHg
